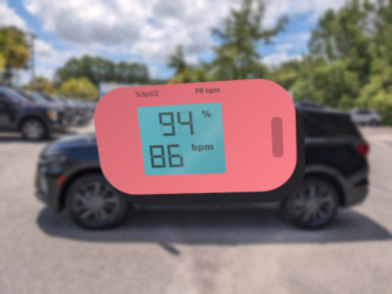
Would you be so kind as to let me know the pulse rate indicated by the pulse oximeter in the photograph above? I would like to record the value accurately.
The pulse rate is 86 bpm
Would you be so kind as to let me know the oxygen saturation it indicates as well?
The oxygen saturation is 94 %
